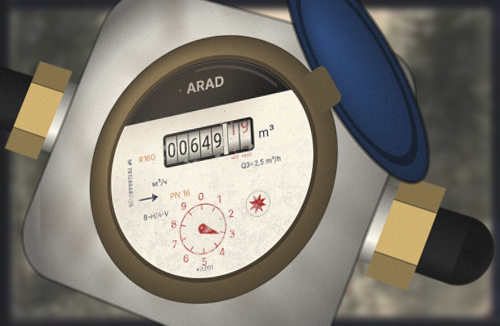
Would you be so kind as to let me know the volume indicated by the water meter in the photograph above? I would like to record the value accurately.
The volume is 649.193 m³
